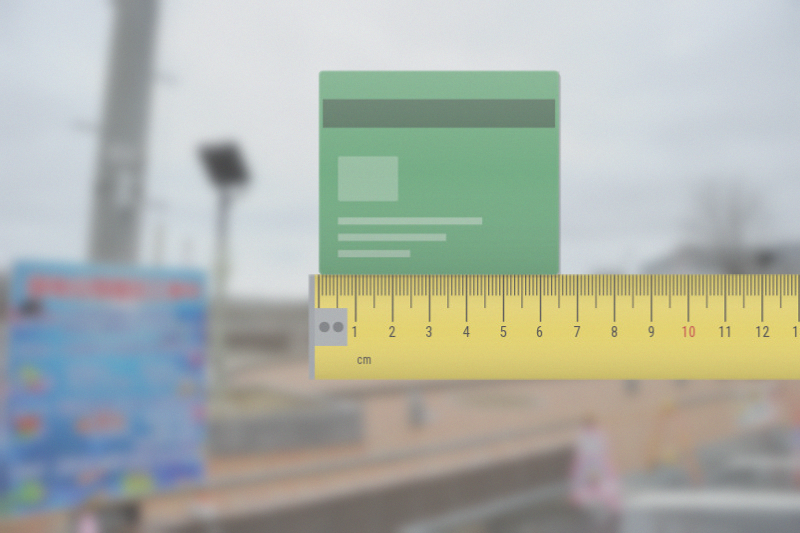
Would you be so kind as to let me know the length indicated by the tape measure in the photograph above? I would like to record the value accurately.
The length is 6.5 cm
